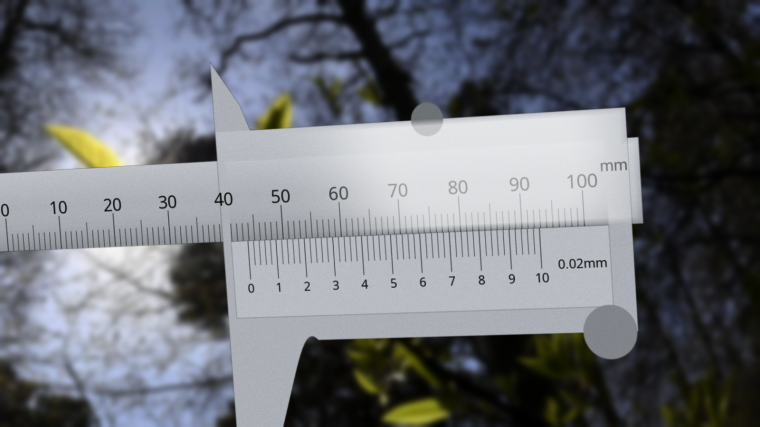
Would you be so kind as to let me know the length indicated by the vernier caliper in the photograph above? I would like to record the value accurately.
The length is 43.8 mm
